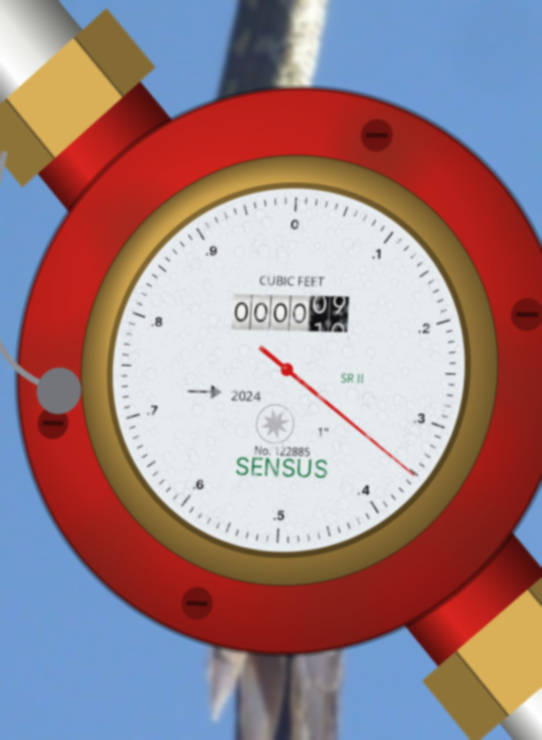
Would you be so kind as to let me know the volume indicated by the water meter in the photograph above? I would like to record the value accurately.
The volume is 9.35 ft³
